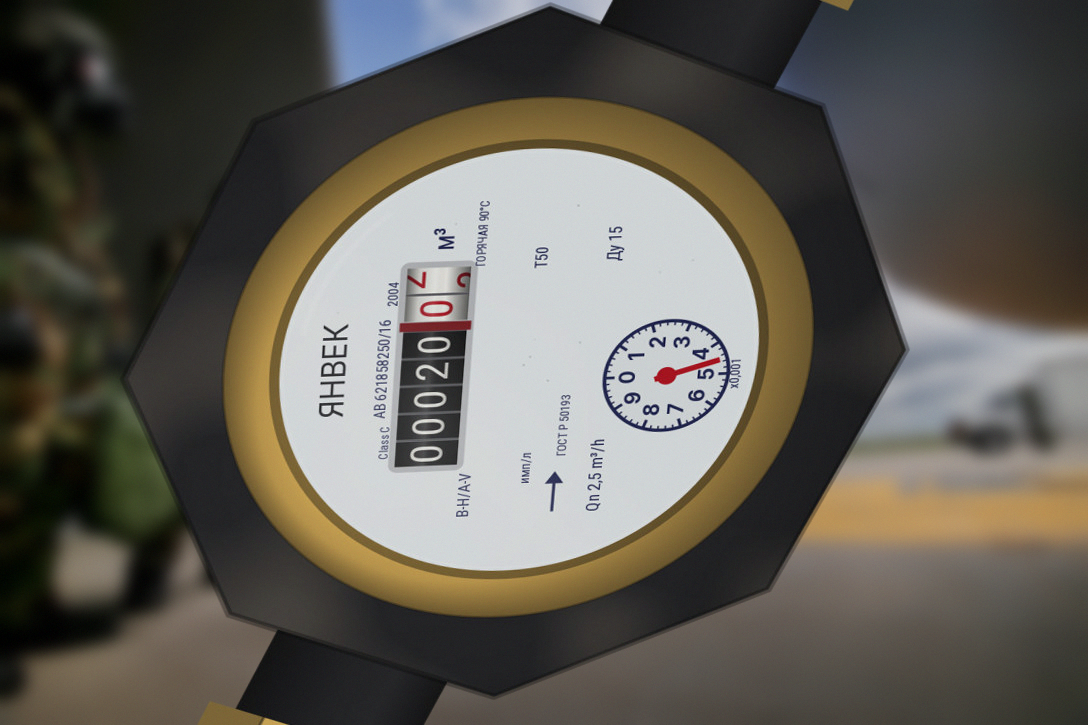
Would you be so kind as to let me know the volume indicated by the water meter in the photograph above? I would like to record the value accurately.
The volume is 20.024 m³
